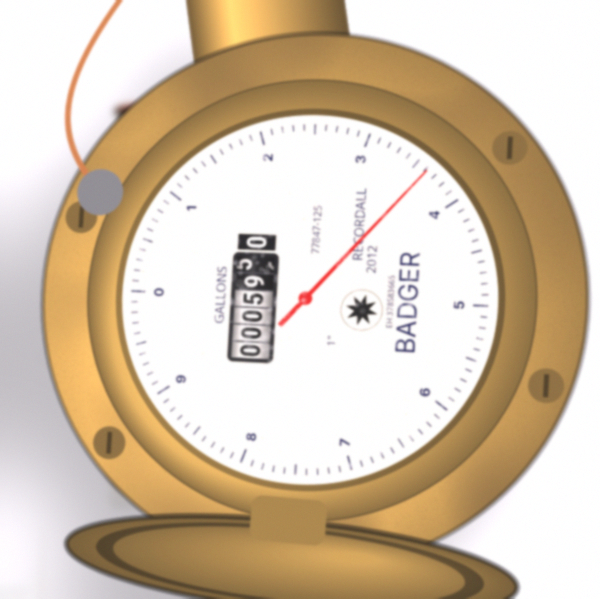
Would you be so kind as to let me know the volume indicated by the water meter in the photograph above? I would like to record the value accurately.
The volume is 5953.6 gal
